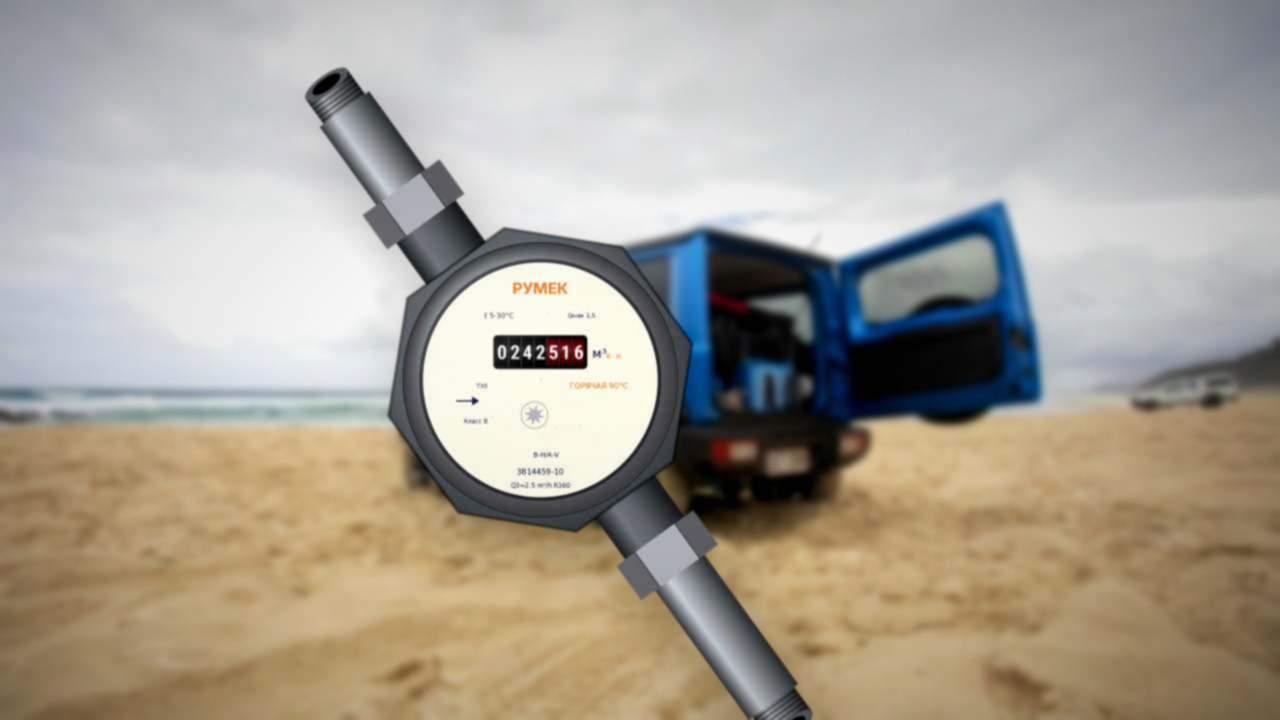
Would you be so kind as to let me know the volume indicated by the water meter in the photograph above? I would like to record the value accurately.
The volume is 242.516 m³
